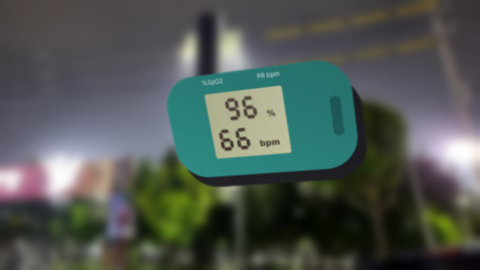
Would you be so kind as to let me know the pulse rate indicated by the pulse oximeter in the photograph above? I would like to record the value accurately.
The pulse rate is 66 bpm
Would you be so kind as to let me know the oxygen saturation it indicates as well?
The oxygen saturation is 96 %
